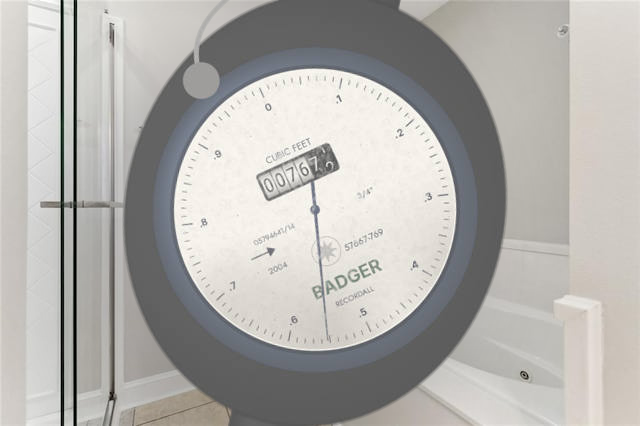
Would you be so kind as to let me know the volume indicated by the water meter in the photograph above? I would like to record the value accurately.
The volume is 7671.55 ft³
